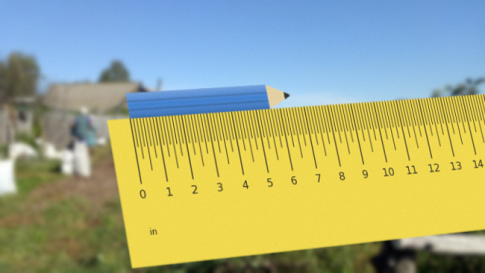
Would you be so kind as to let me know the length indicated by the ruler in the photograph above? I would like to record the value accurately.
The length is 6.5 in
